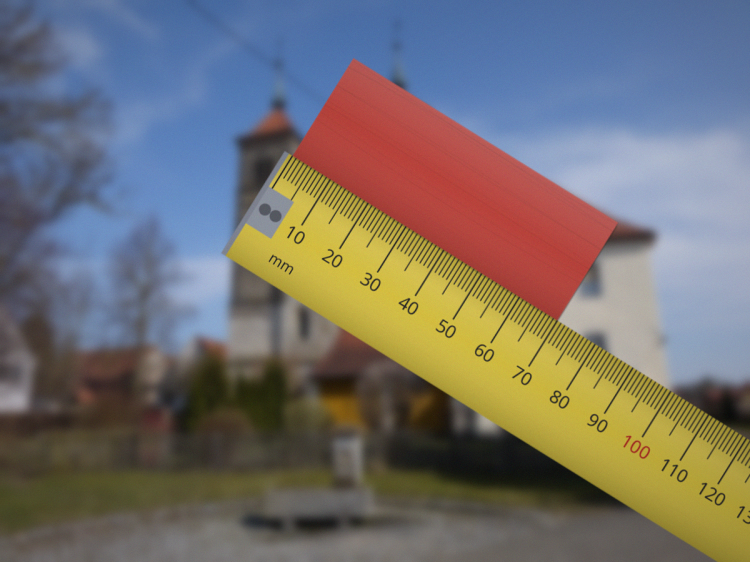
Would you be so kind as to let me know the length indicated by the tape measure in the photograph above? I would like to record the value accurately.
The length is 70 mm
